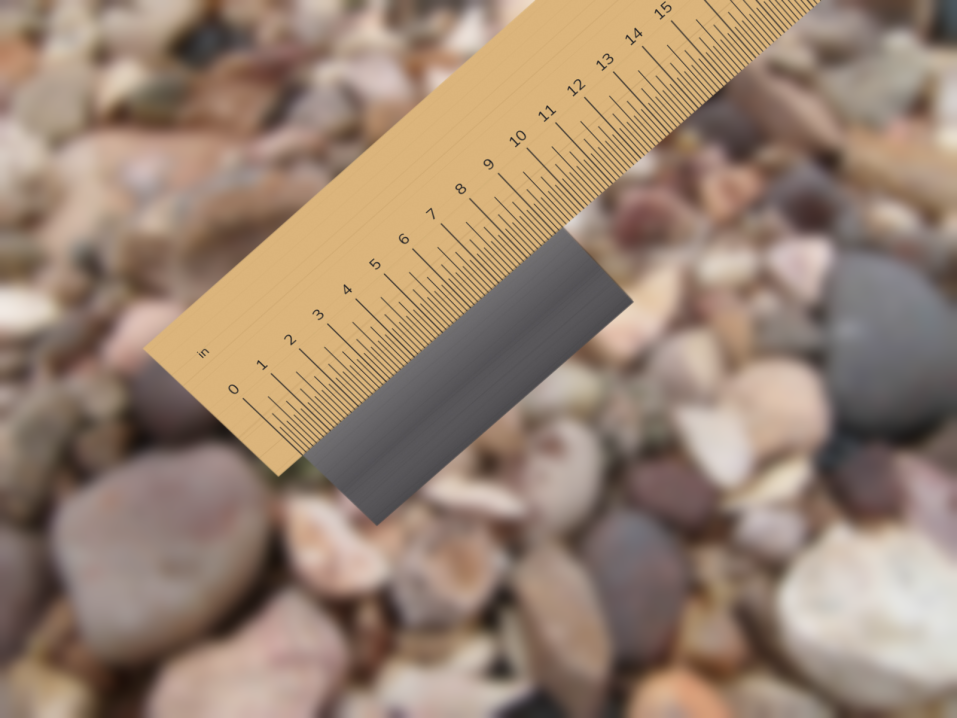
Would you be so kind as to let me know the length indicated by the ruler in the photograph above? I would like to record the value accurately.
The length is 9.25 in
